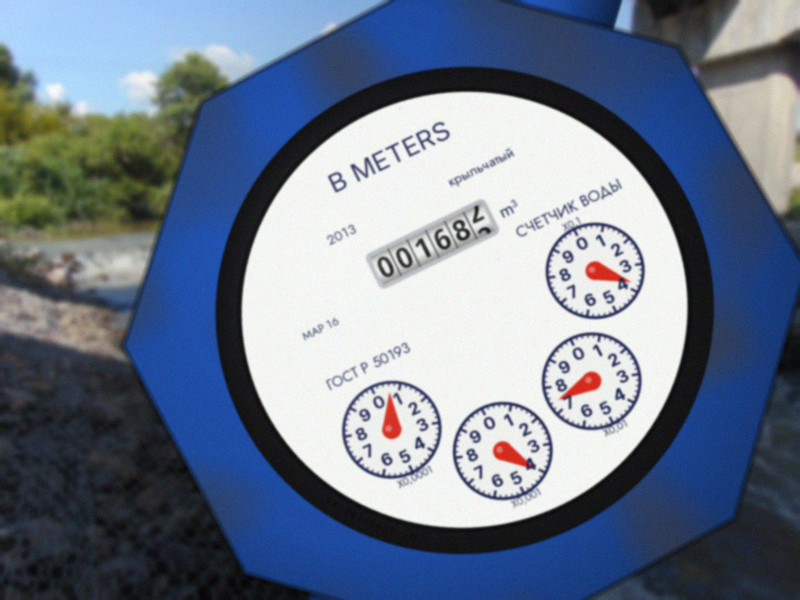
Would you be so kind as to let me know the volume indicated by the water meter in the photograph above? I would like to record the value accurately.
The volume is 1682.3740 m³
